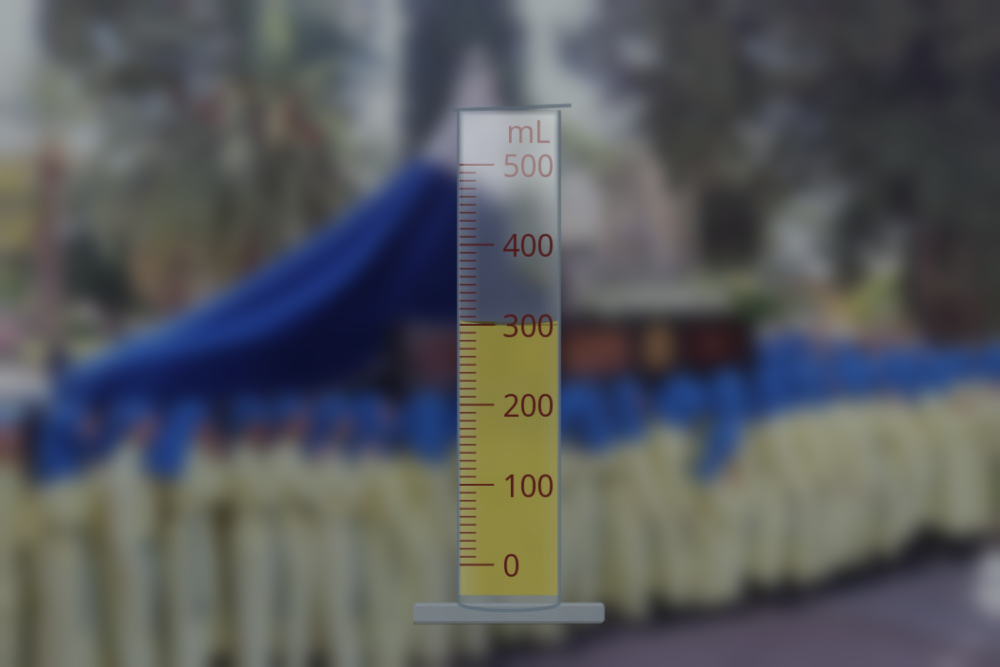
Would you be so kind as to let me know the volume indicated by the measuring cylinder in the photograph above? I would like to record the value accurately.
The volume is 300 mL
